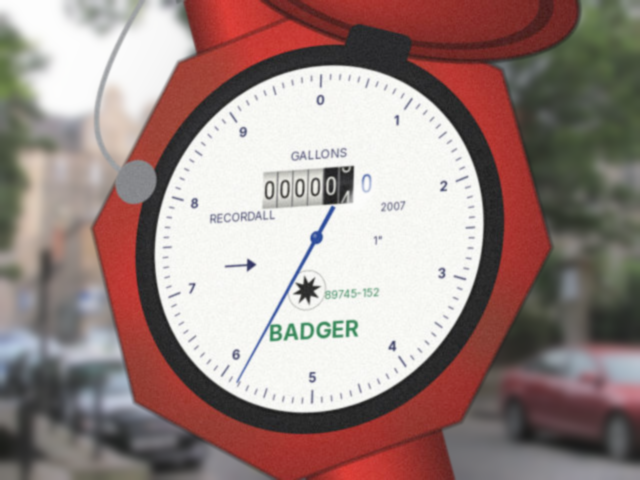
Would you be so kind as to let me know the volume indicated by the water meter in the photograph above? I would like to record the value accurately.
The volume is 35.8 gal
